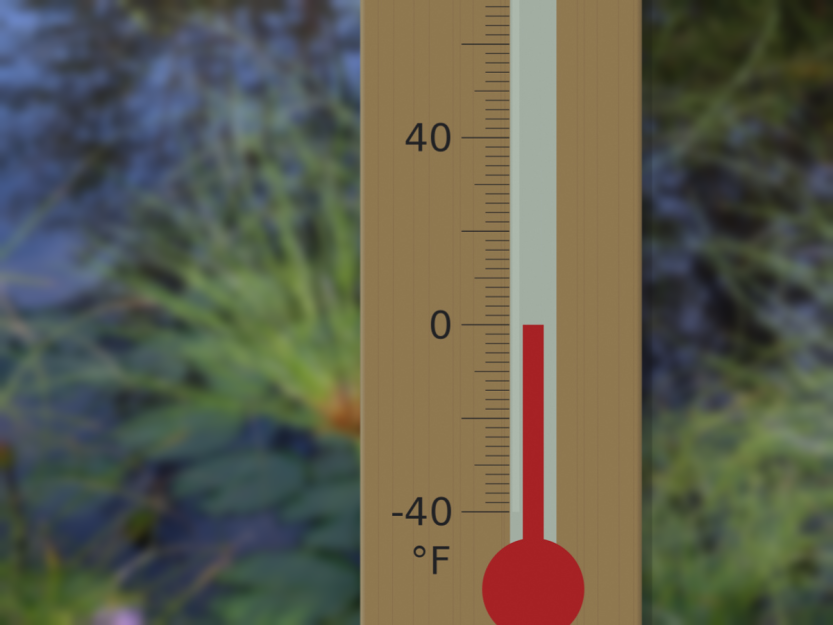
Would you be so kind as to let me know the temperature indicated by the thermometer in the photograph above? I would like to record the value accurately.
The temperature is 0 °F
